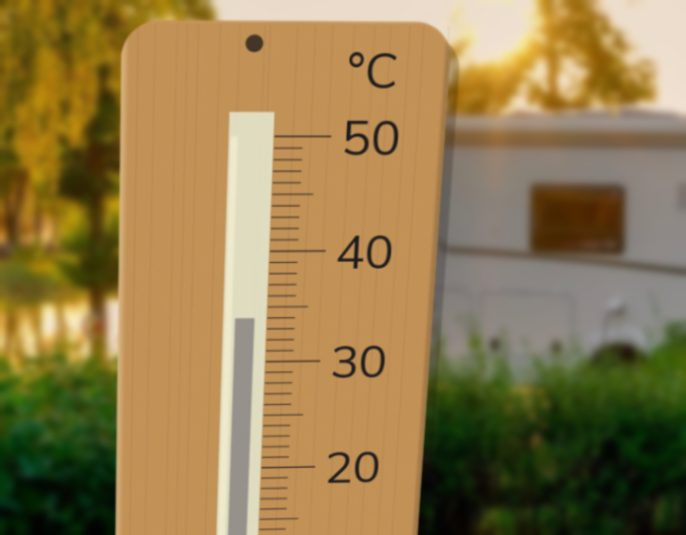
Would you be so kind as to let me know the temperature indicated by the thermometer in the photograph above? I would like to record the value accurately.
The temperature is 34 °C
